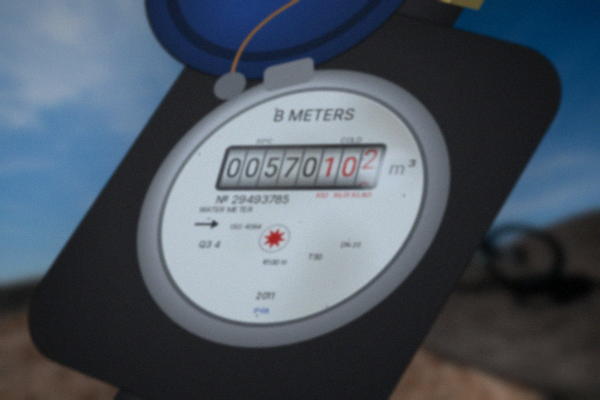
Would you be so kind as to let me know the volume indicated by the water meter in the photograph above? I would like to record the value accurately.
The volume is 570.102 m³
